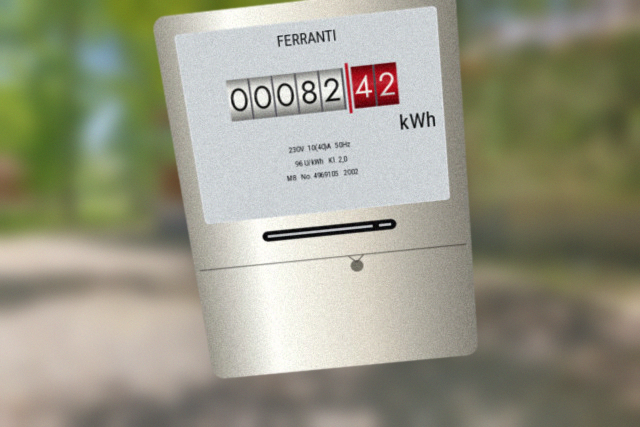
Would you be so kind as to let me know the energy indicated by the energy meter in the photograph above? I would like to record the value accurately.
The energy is 82.42 kWh
